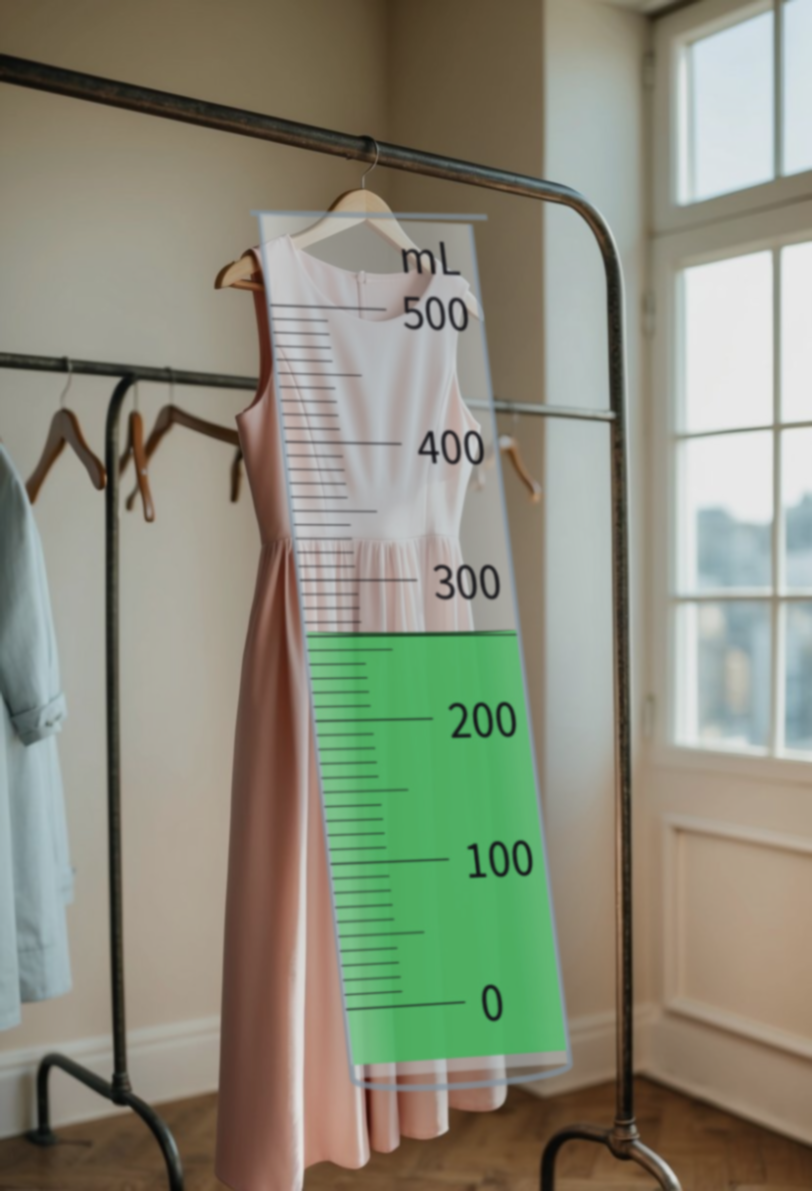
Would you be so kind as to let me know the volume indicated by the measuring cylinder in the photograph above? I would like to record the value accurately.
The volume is 260 mL
